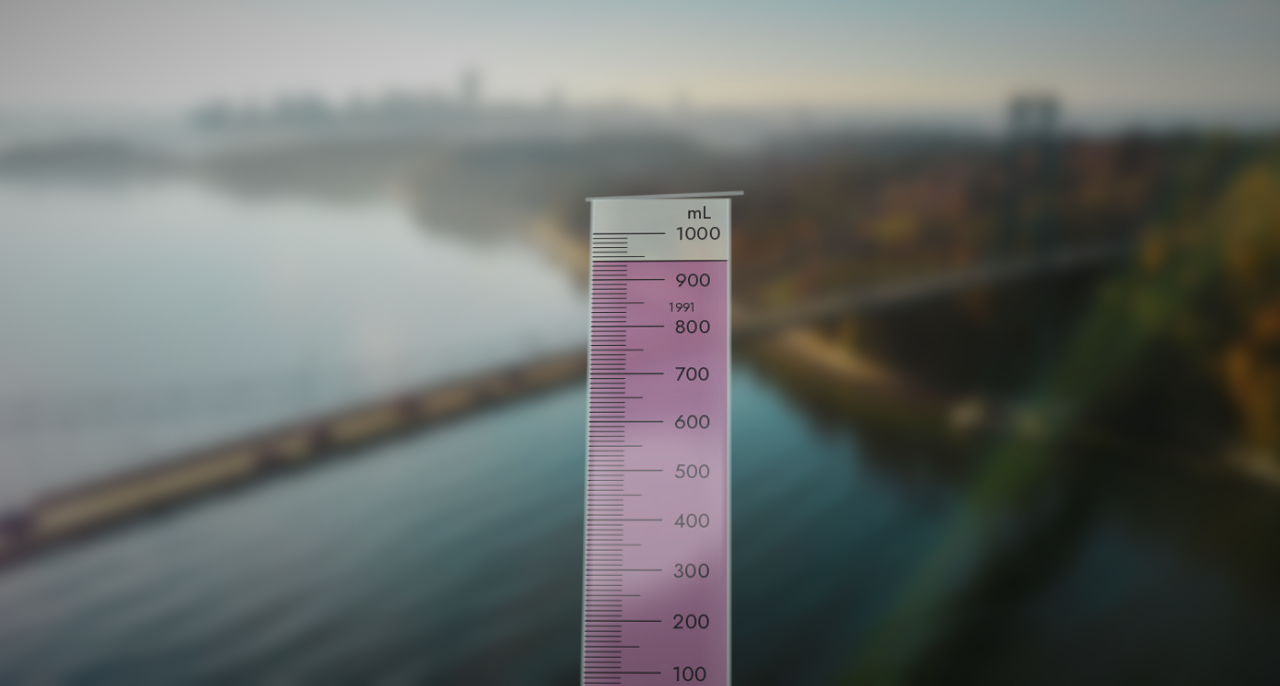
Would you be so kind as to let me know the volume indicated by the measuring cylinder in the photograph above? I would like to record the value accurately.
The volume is 940 mL
